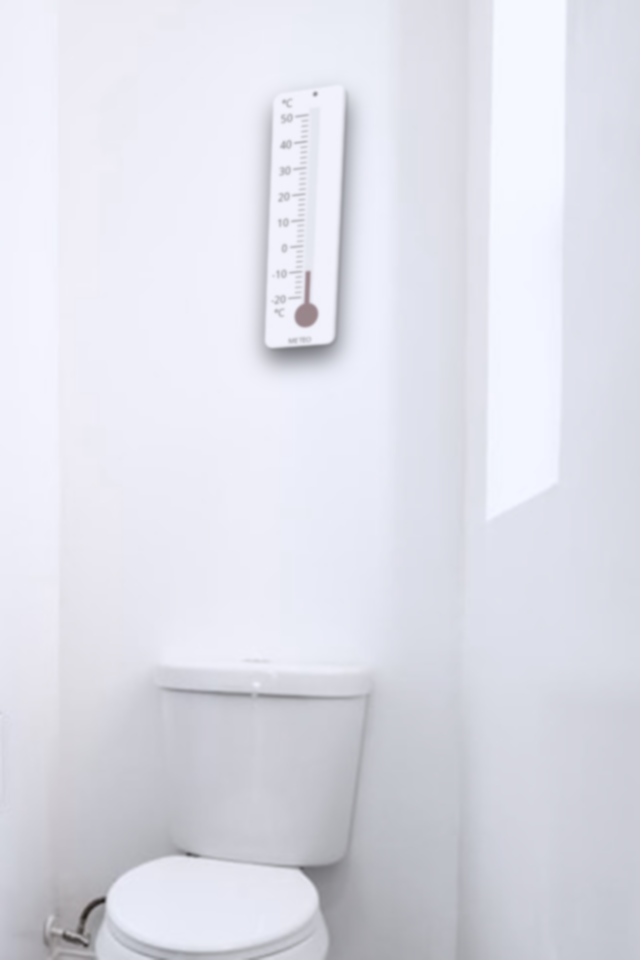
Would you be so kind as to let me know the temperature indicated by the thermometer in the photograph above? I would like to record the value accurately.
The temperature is -10 °C
